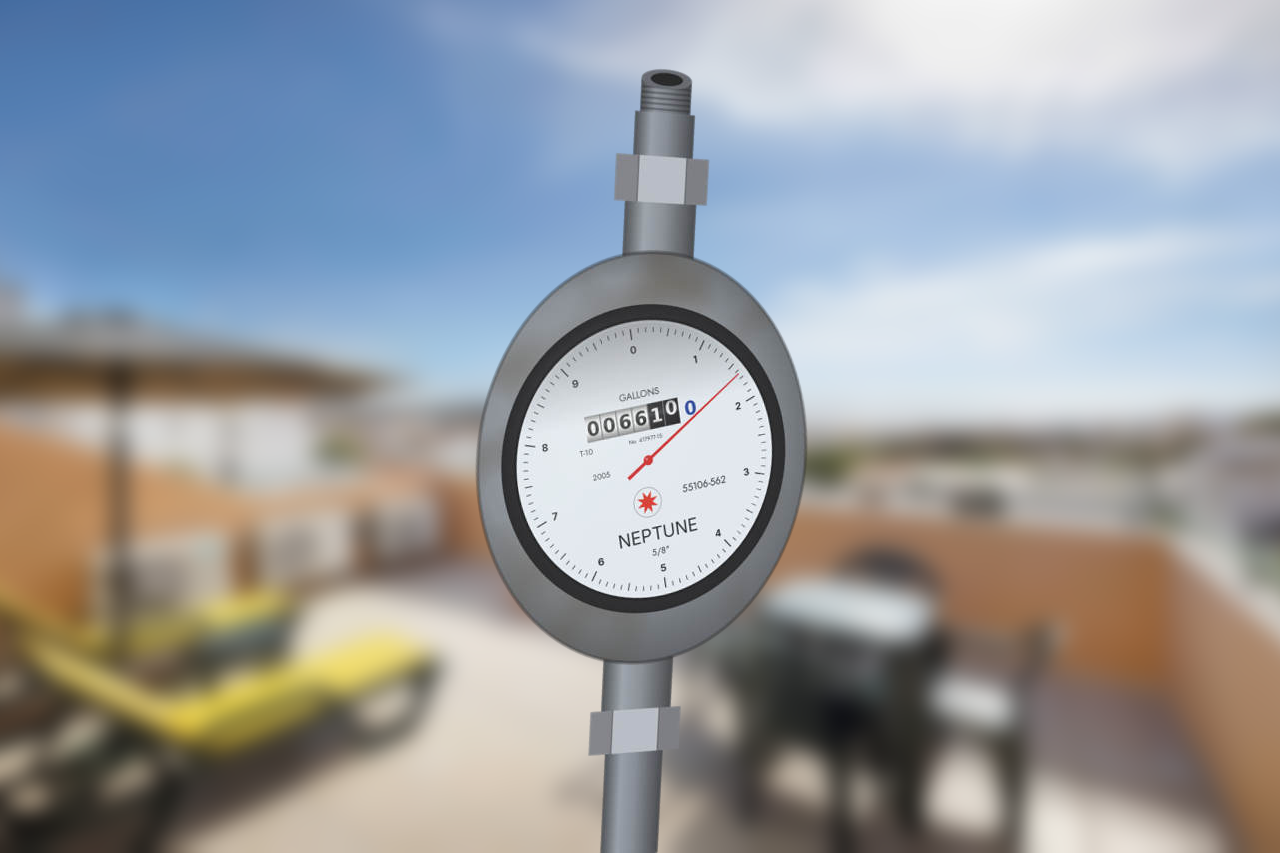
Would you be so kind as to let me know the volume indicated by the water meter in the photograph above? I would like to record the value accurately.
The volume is 66101.6 gal
